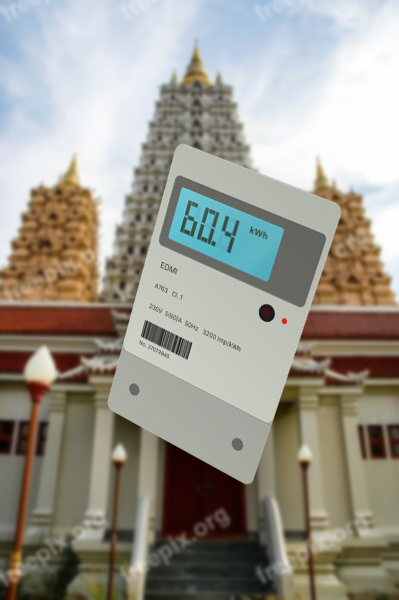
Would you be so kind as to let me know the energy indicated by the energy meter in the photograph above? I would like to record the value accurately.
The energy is 60.4 kWh
